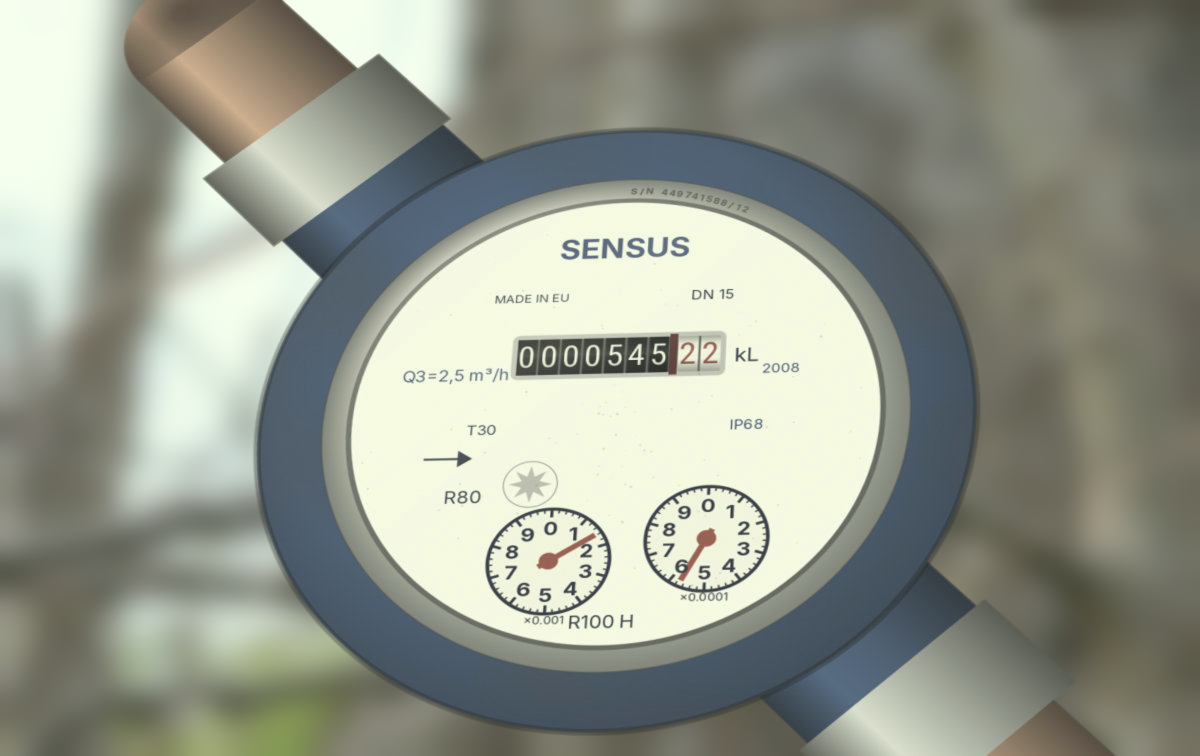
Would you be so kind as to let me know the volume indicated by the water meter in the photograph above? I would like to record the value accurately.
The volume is 545.2215 kL
